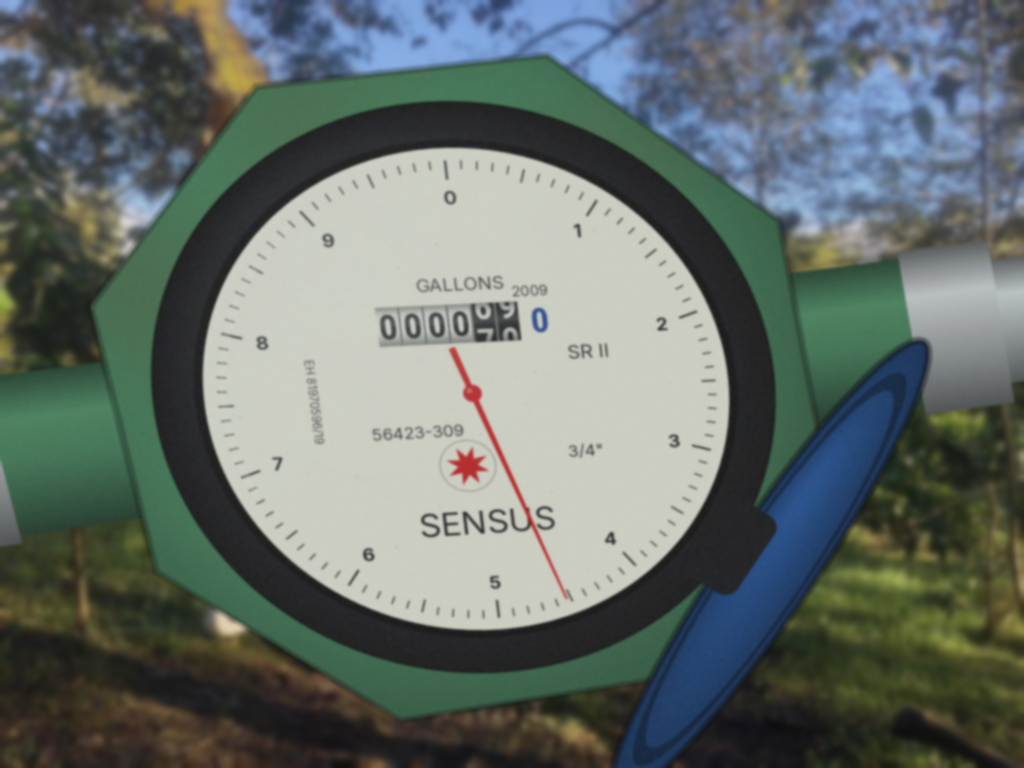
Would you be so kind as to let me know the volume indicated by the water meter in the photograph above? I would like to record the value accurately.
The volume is 694.5 gal
